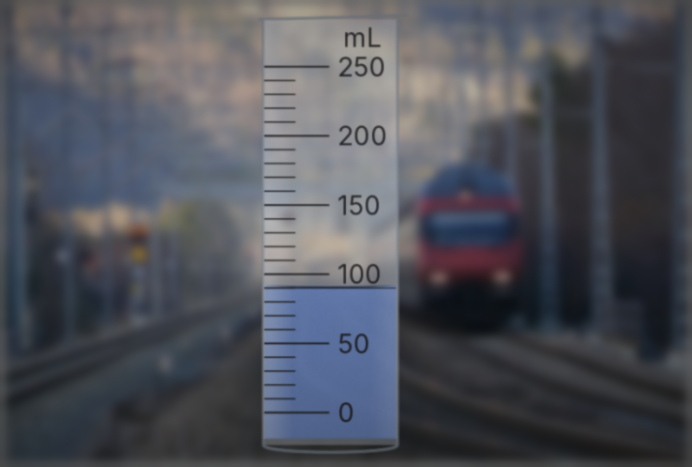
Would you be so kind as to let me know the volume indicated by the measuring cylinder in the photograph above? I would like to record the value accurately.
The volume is 90 mL
